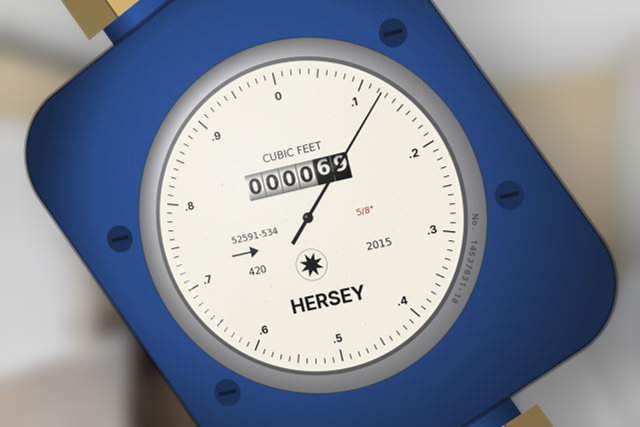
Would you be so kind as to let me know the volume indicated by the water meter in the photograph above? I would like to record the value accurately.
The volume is 69.12 ft³
